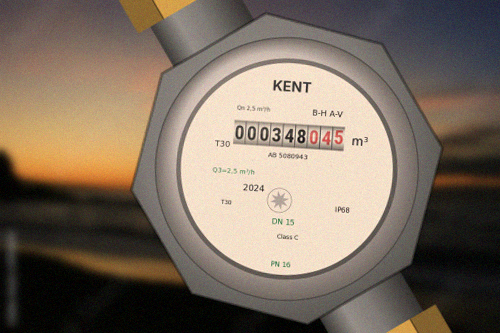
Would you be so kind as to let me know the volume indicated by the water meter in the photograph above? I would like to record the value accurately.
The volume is 348.045 m³
